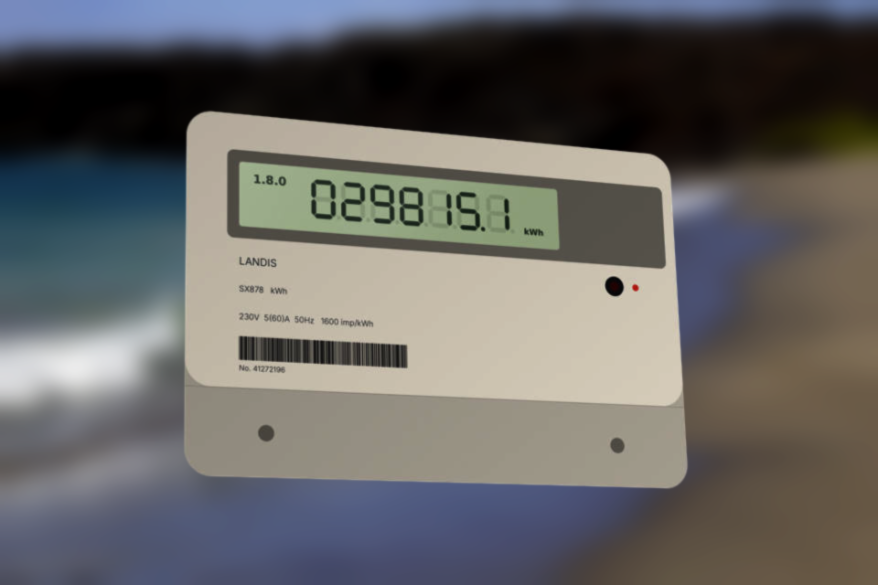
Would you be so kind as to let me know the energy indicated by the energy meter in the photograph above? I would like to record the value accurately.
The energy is 29815.1 kWh
